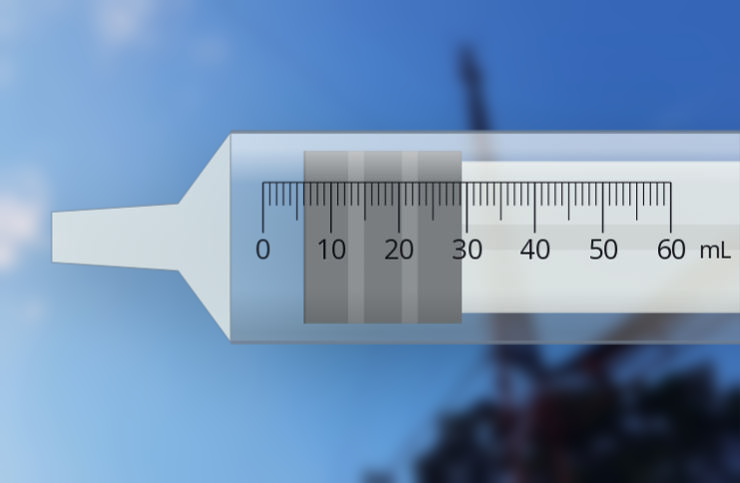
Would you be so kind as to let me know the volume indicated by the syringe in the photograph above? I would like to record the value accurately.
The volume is 6 mL
